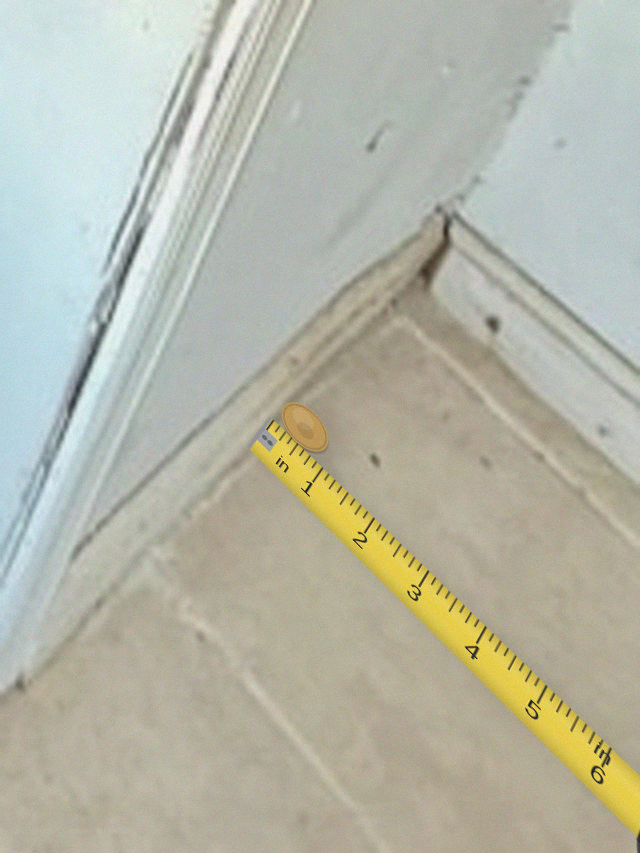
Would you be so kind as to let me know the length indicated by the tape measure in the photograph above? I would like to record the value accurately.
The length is 0.875 in
